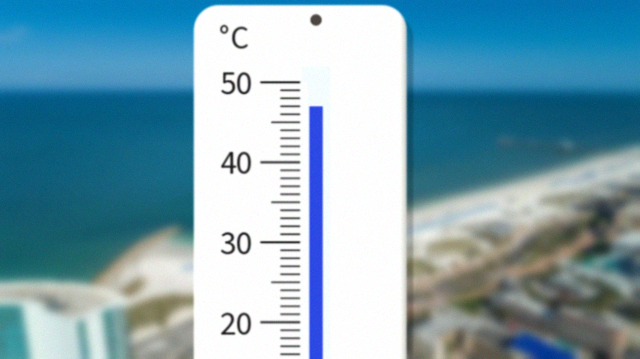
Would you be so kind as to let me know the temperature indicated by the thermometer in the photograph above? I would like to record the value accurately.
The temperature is 47 °C
